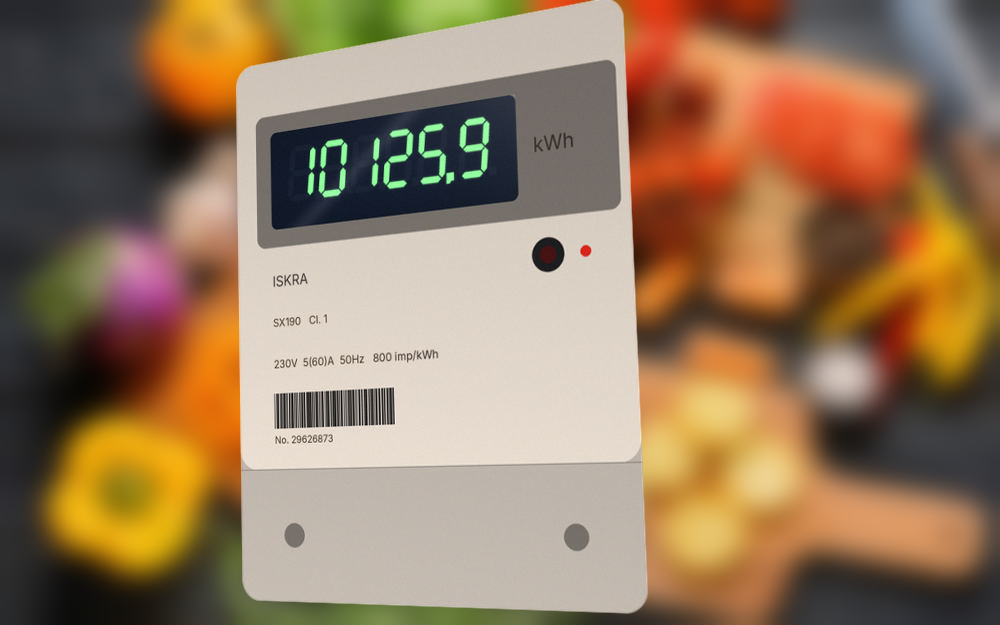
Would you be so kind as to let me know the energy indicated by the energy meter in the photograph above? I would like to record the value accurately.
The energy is 10125.9 kWh
